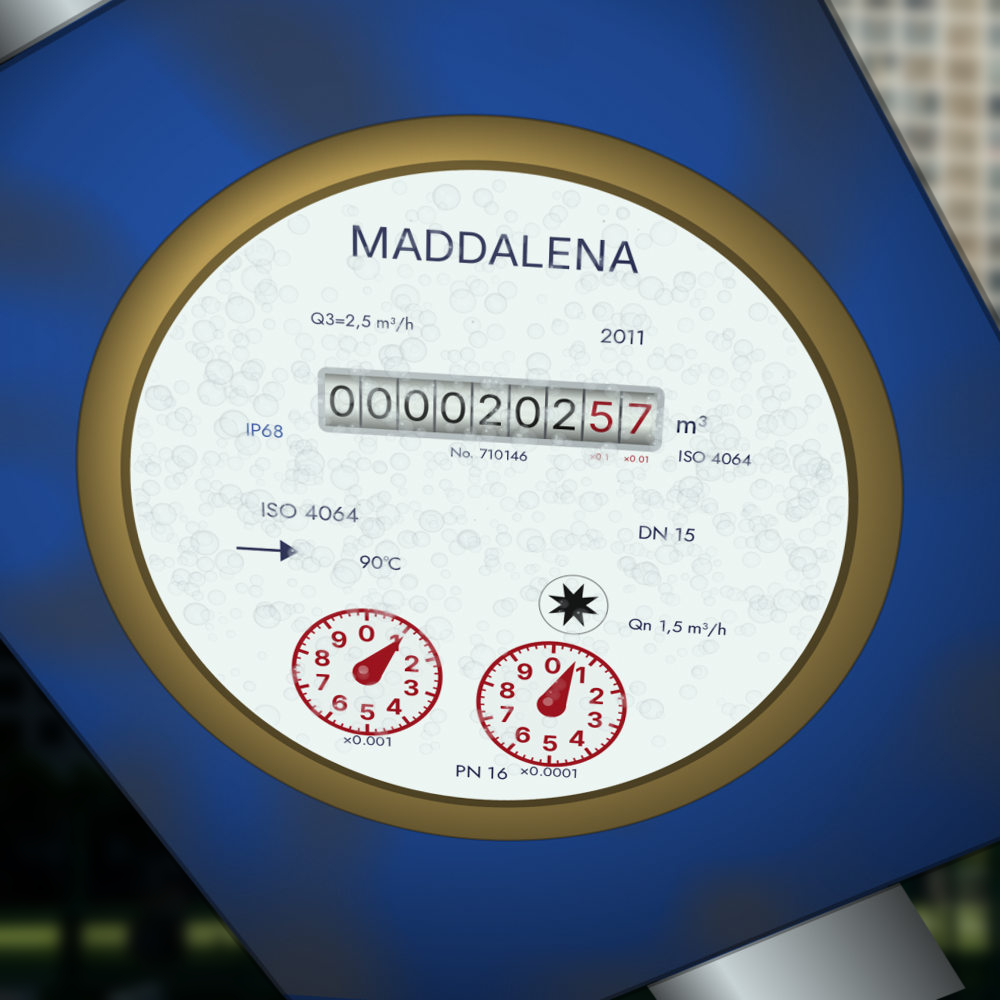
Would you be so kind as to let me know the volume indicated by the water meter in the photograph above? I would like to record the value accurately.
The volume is 202.5710 m³
